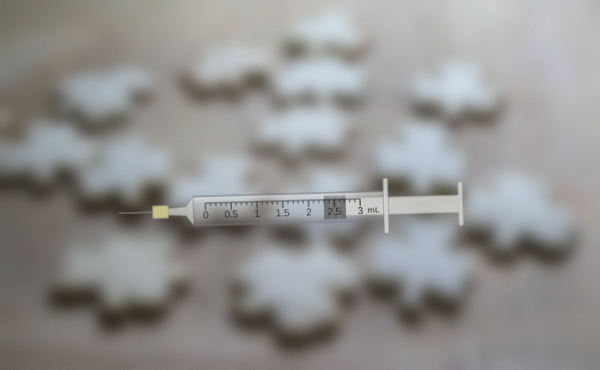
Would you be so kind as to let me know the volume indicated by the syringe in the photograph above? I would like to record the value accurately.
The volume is 2.3 mL
